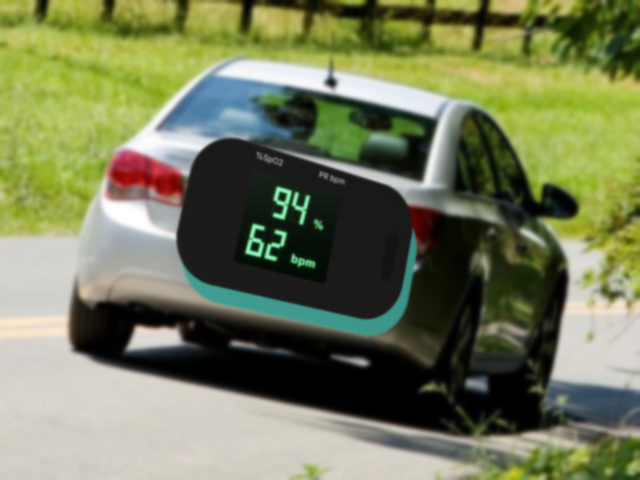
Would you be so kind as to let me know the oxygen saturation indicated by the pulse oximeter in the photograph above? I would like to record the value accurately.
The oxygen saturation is 94 %
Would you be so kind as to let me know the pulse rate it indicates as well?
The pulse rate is 62 bpm
